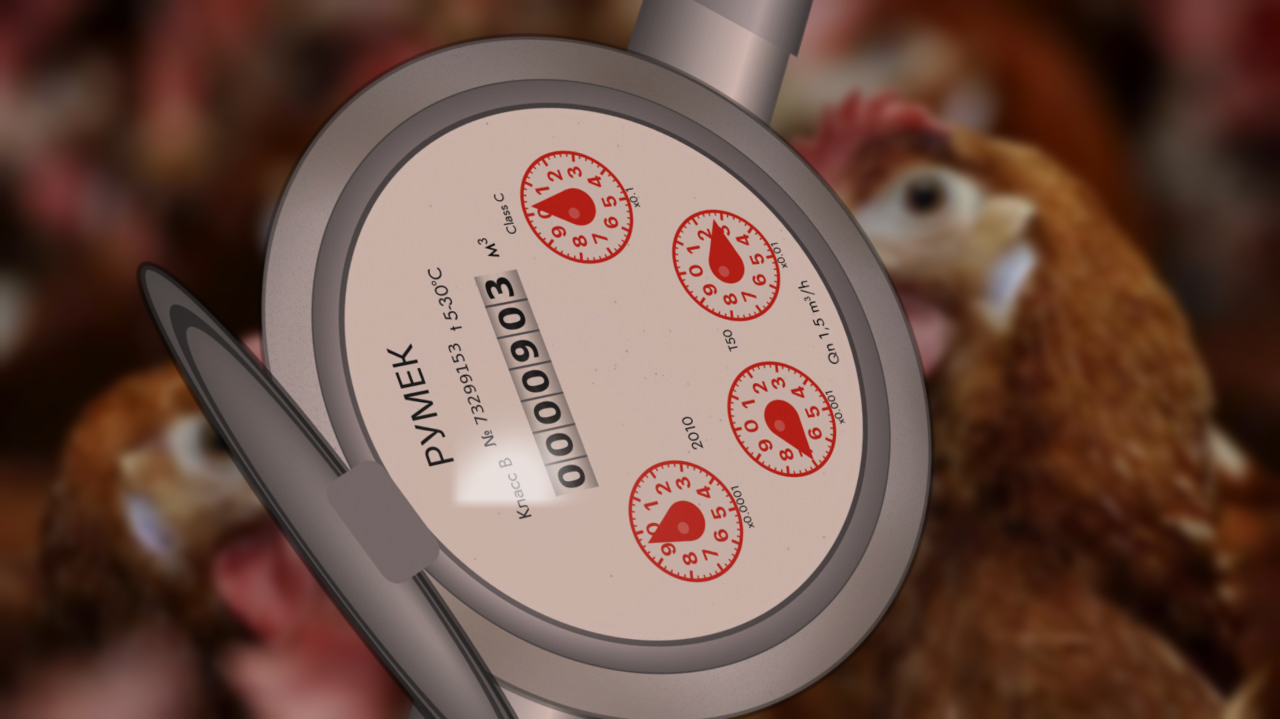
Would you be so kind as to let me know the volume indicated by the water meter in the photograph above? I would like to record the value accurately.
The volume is 903.0269 m³
